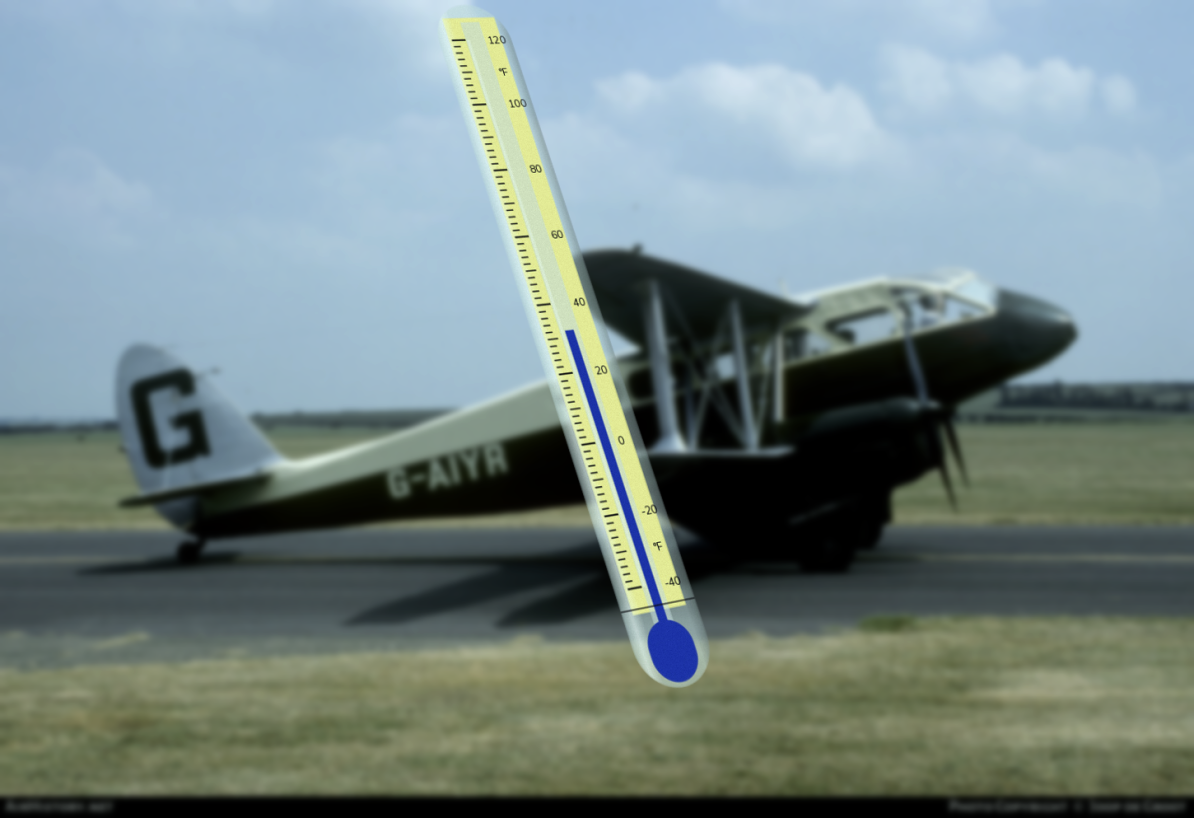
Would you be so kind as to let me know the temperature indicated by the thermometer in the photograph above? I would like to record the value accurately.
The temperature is 32 °F
